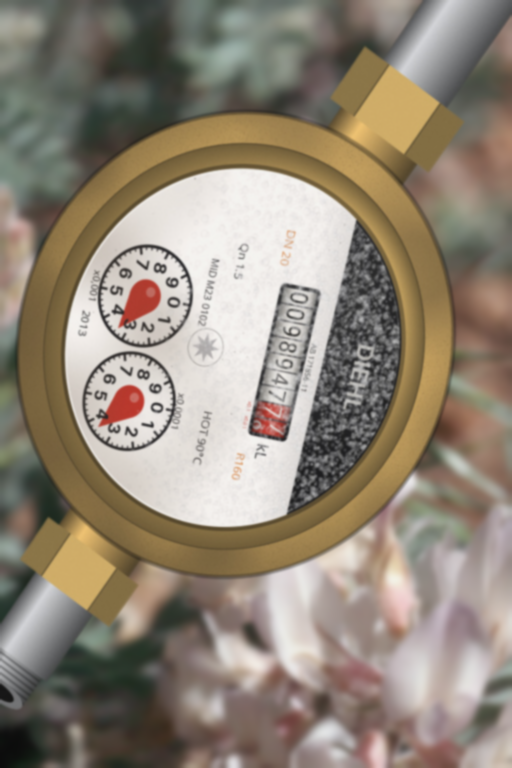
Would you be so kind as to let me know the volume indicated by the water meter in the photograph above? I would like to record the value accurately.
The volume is 98947.7733 kL
